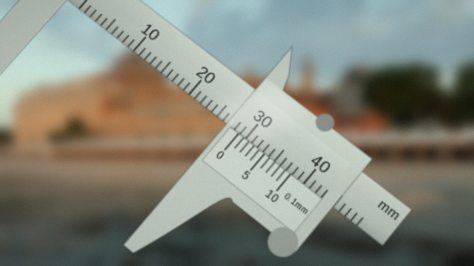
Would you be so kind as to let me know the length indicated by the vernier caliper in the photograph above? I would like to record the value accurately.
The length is 28.8 mm
